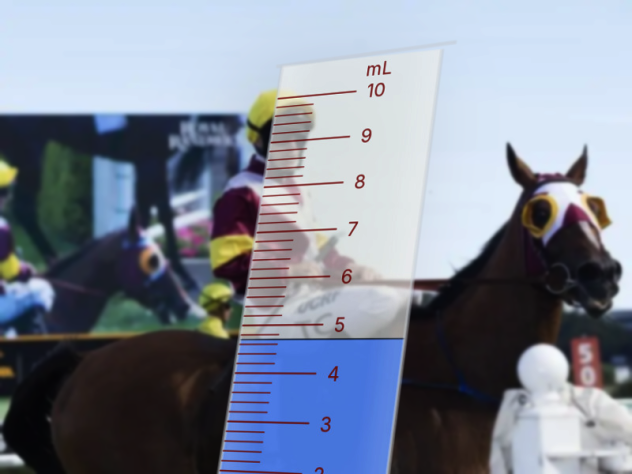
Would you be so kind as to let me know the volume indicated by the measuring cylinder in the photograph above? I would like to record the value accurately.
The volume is 4.7 mL
